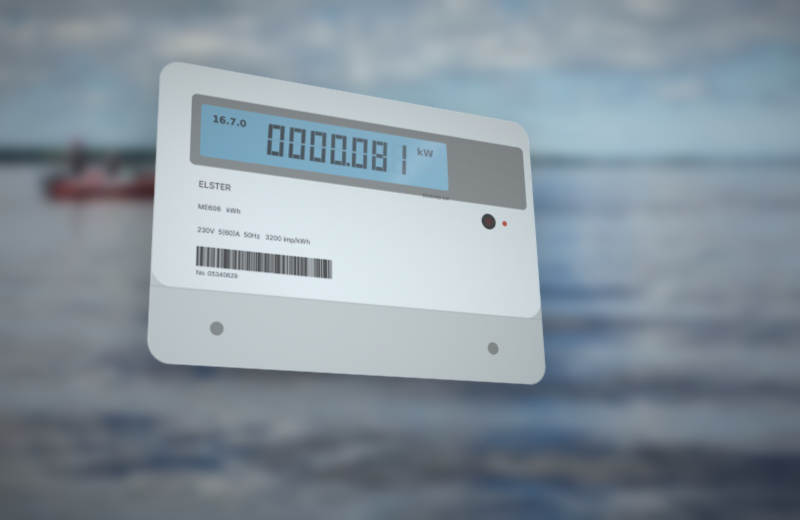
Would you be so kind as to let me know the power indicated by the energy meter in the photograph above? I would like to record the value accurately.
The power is 0.081 kW
